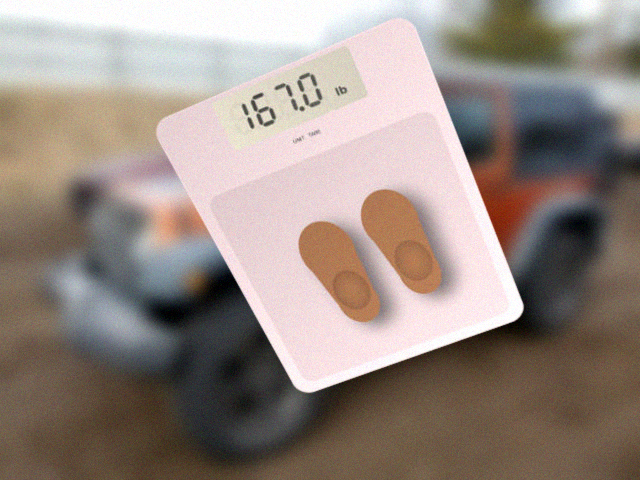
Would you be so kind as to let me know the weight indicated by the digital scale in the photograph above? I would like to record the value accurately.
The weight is 167.0 lb
